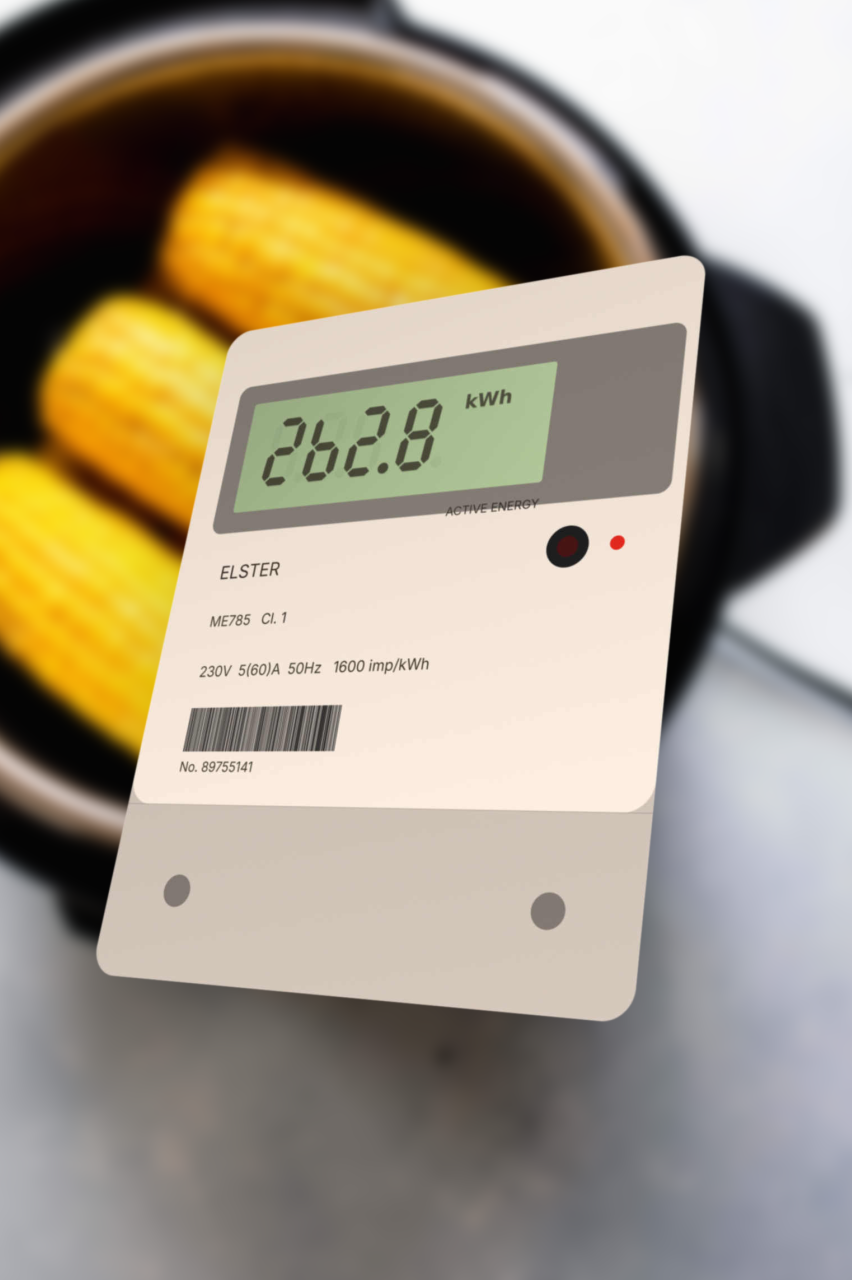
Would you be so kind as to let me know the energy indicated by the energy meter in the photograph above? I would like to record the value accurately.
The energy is 262.8 kWh
